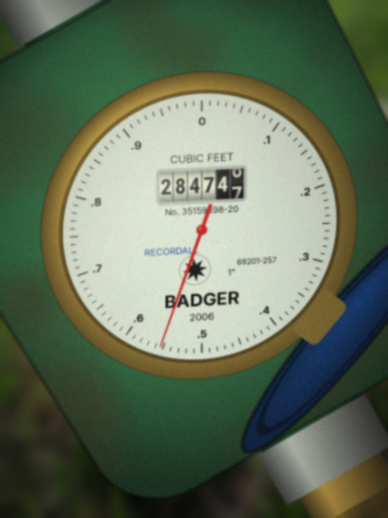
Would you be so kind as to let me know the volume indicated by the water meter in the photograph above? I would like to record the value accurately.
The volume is 284746.55 ft³
